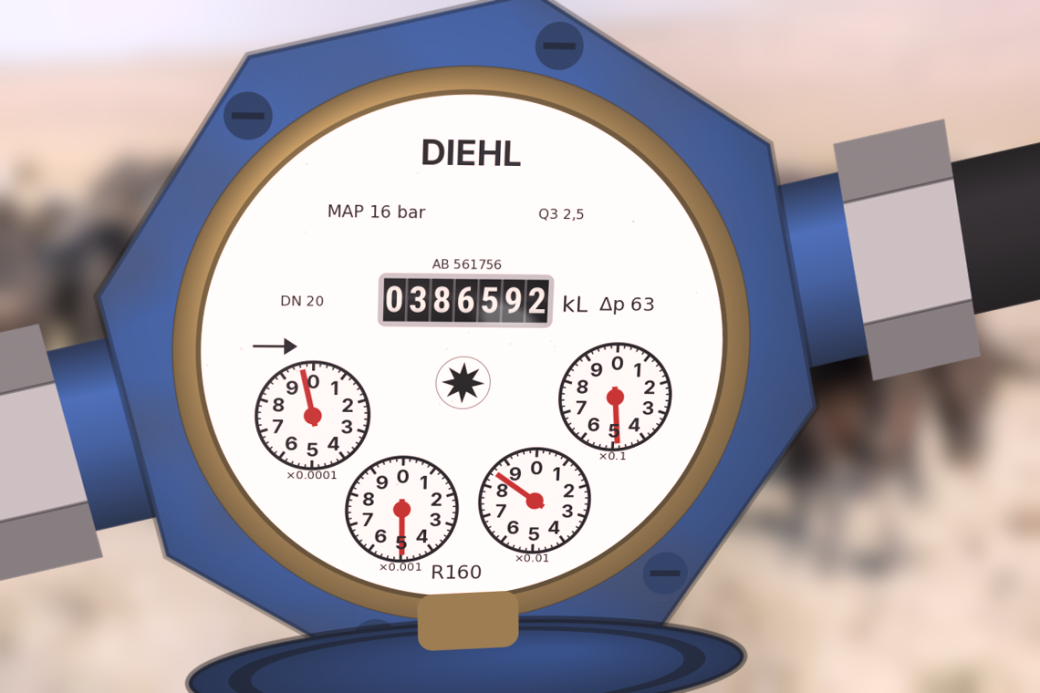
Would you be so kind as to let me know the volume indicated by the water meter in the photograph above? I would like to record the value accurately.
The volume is 386592.4849 kL
